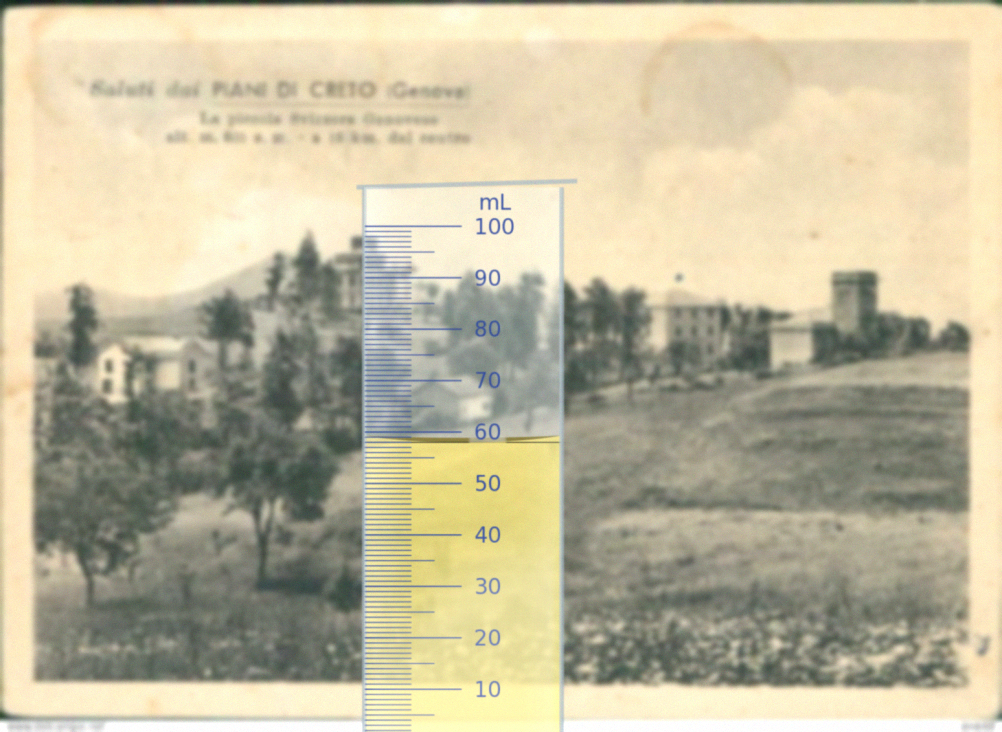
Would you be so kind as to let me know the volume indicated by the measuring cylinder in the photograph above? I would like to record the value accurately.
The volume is 58 mL
